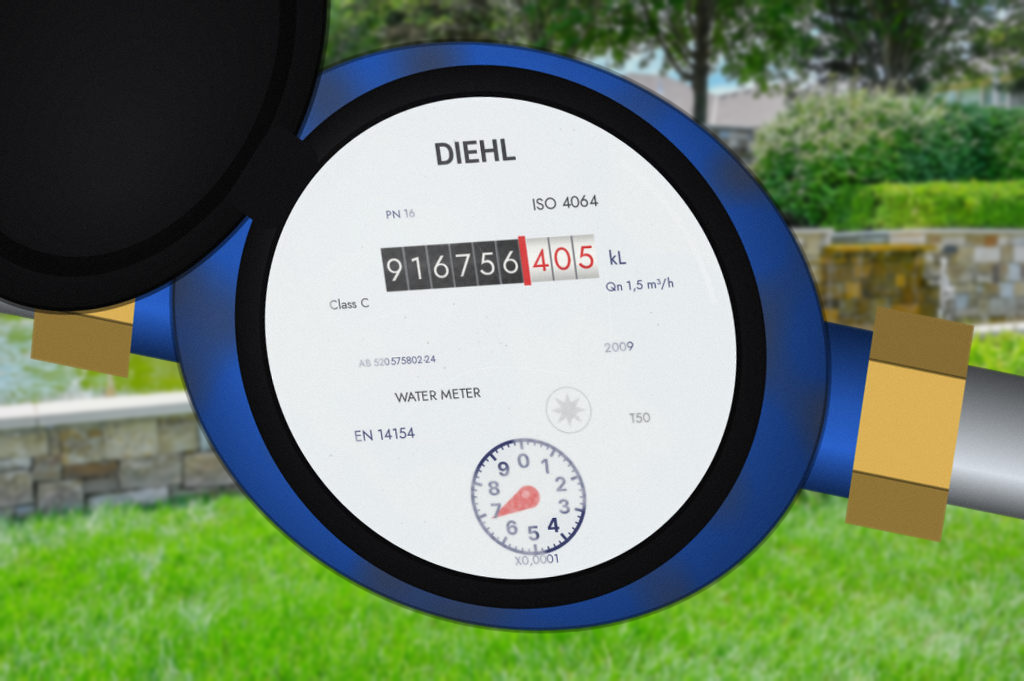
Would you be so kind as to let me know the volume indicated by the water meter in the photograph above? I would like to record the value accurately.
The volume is 916756.4056 kL
